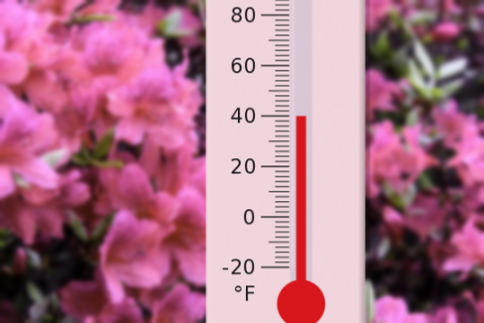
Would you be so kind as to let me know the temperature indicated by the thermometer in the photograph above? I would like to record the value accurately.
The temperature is 40 °F
